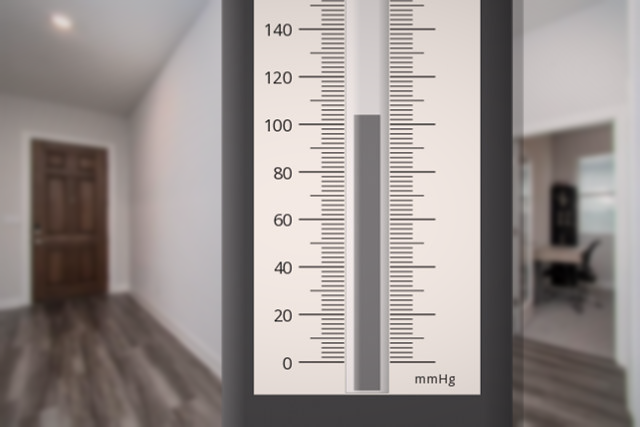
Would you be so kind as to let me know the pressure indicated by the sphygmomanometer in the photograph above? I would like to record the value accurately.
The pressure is 104 mmHg
